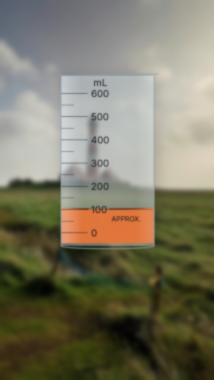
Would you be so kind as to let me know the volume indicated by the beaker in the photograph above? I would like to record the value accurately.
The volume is 100 mL
